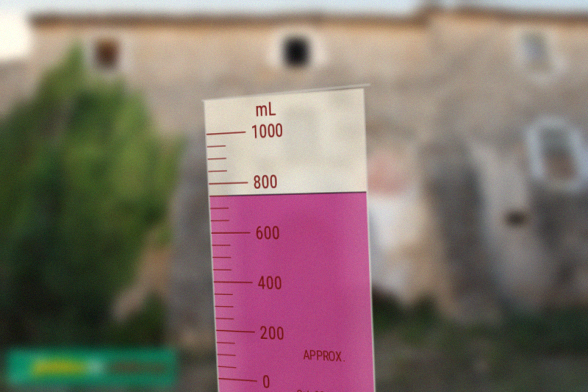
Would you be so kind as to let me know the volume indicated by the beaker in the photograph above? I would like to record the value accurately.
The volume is 750 mL
